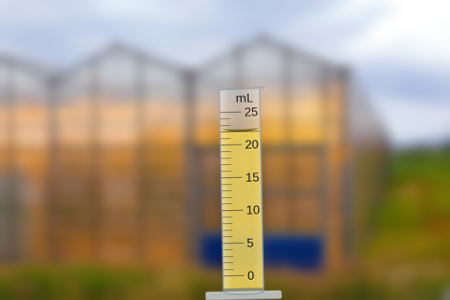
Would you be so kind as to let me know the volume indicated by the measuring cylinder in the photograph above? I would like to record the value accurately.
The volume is 22 mL
